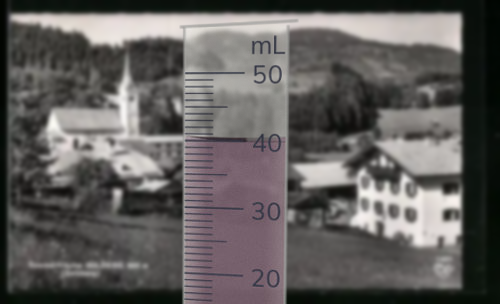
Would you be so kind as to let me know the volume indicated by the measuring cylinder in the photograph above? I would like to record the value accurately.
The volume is 40 mL
